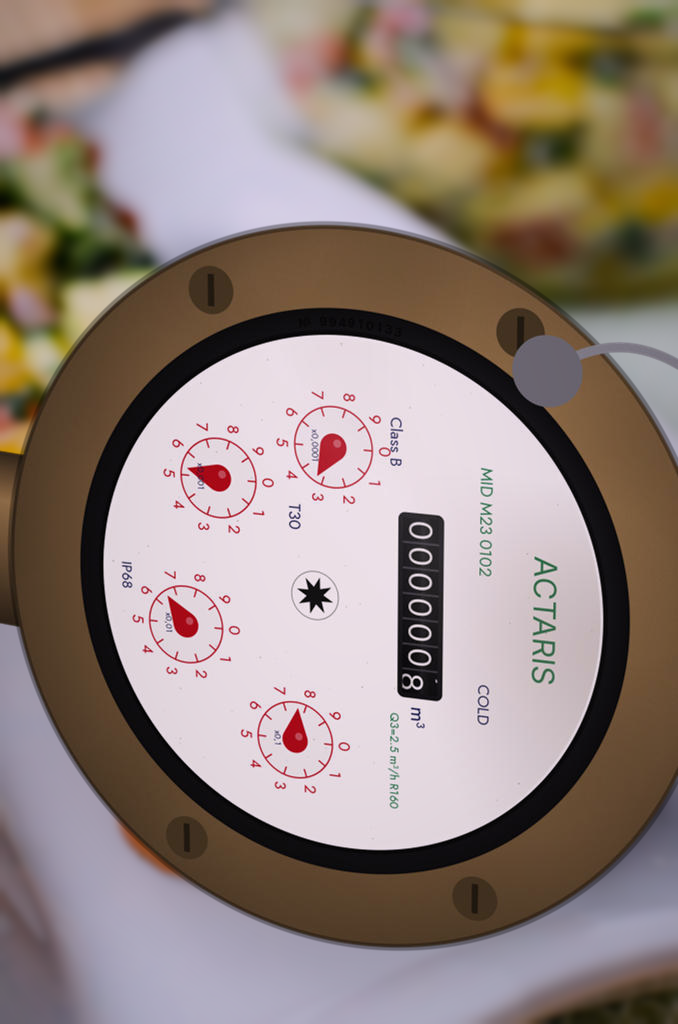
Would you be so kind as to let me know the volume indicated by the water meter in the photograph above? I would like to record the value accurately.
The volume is 7.7653 m³
